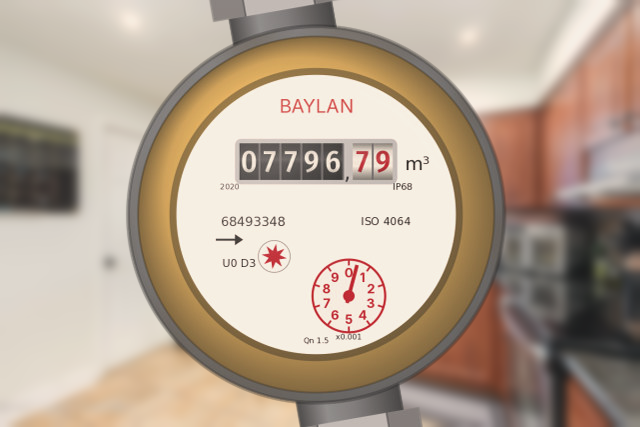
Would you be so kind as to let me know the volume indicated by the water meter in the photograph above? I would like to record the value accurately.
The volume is 7796.790 m³
